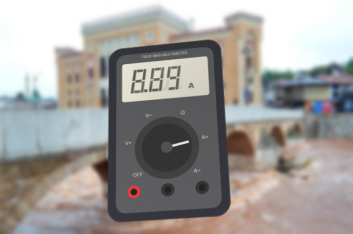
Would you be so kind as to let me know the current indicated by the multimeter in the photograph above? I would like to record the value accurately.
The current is 8.89 A
